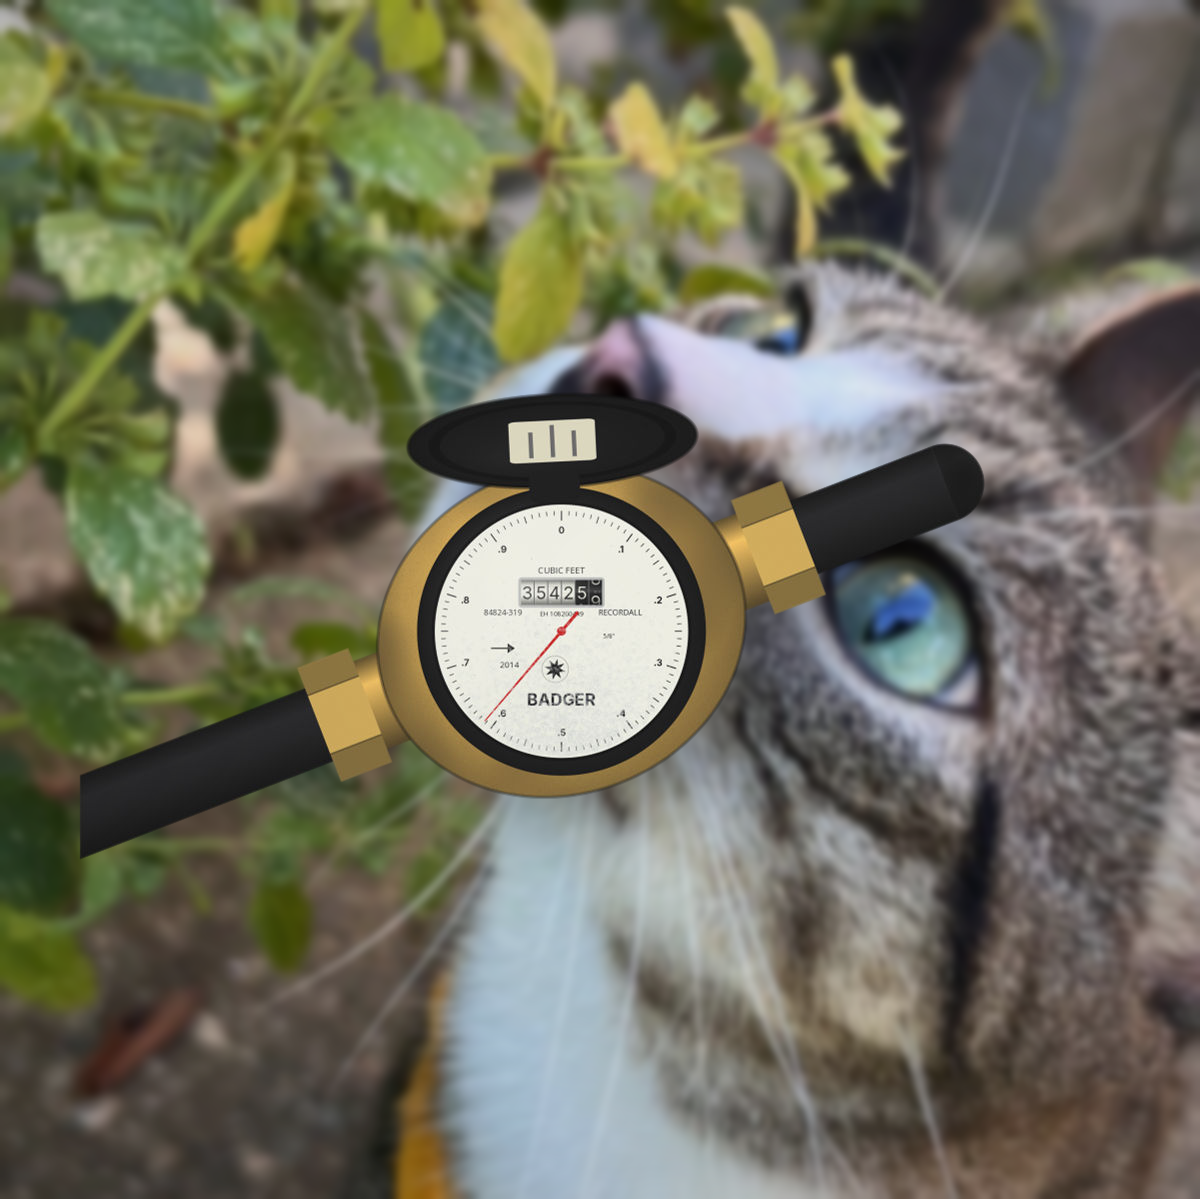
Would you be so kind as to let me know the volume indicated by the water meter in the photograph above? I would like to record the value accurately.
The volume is 354258.61 ft³
